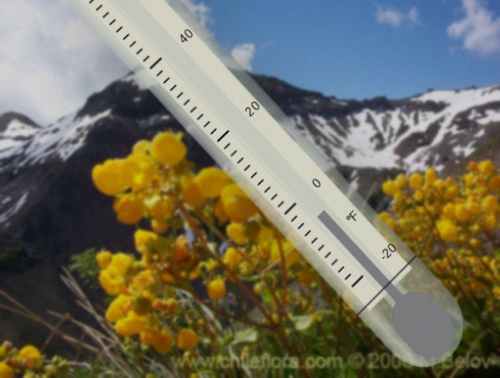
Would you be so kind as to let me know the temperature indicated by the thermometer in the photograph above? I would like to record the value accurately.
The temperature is -5 °F
